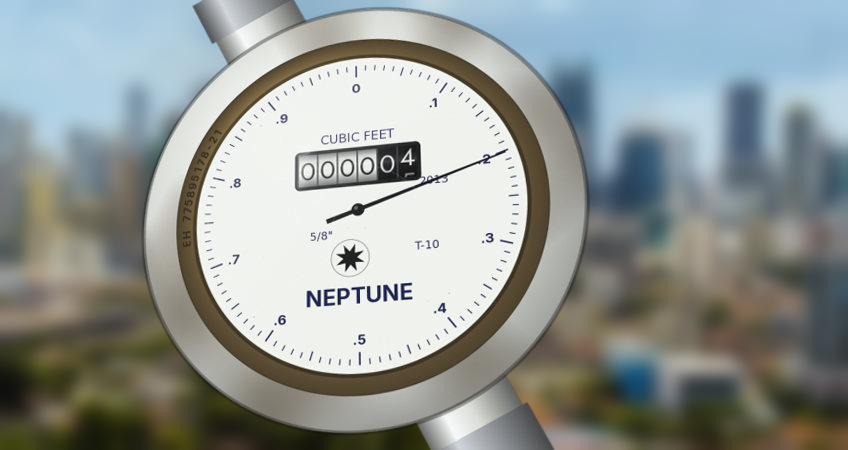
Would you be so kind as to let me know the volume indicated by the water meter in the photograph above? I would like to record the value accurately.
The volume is 4.20 ft³
